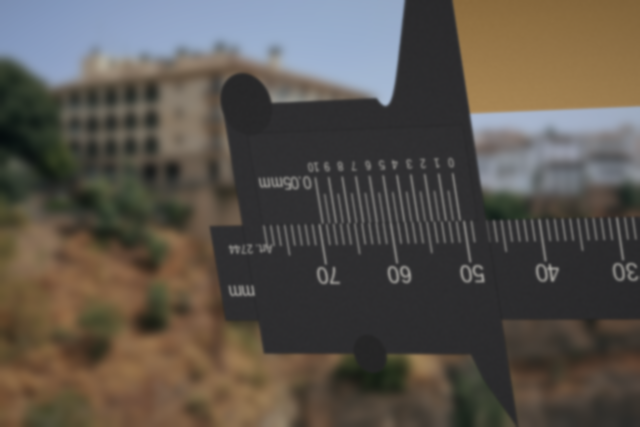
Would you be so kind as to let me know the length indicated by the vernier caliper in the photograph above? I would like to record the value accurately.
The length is 50.5 mm
